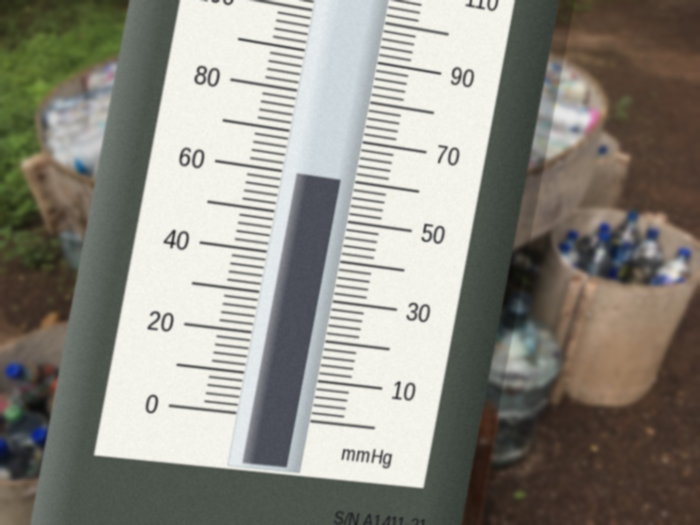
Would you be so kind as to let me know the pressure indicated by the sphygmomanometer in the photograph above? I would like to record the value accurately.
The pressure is 60 mmHg
